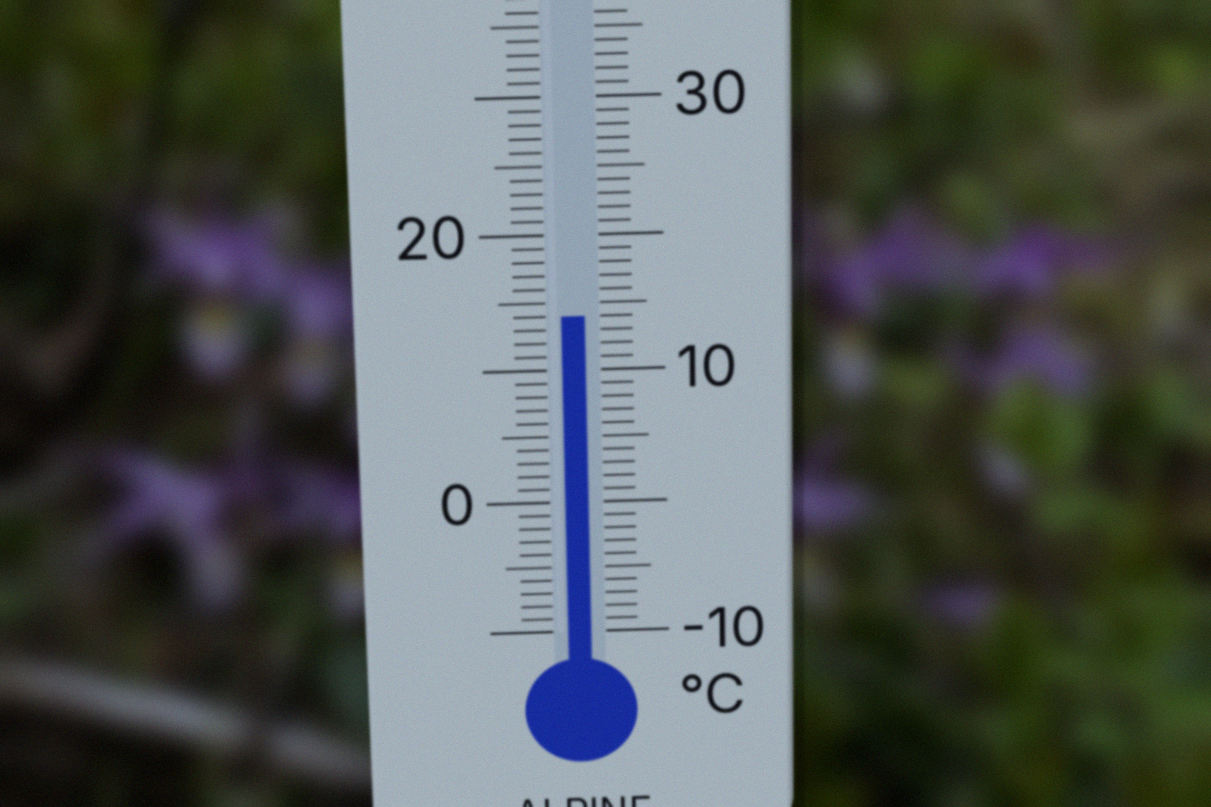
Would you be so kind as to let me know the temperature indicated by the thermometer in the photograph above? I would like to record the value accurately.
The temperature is 14 °C
